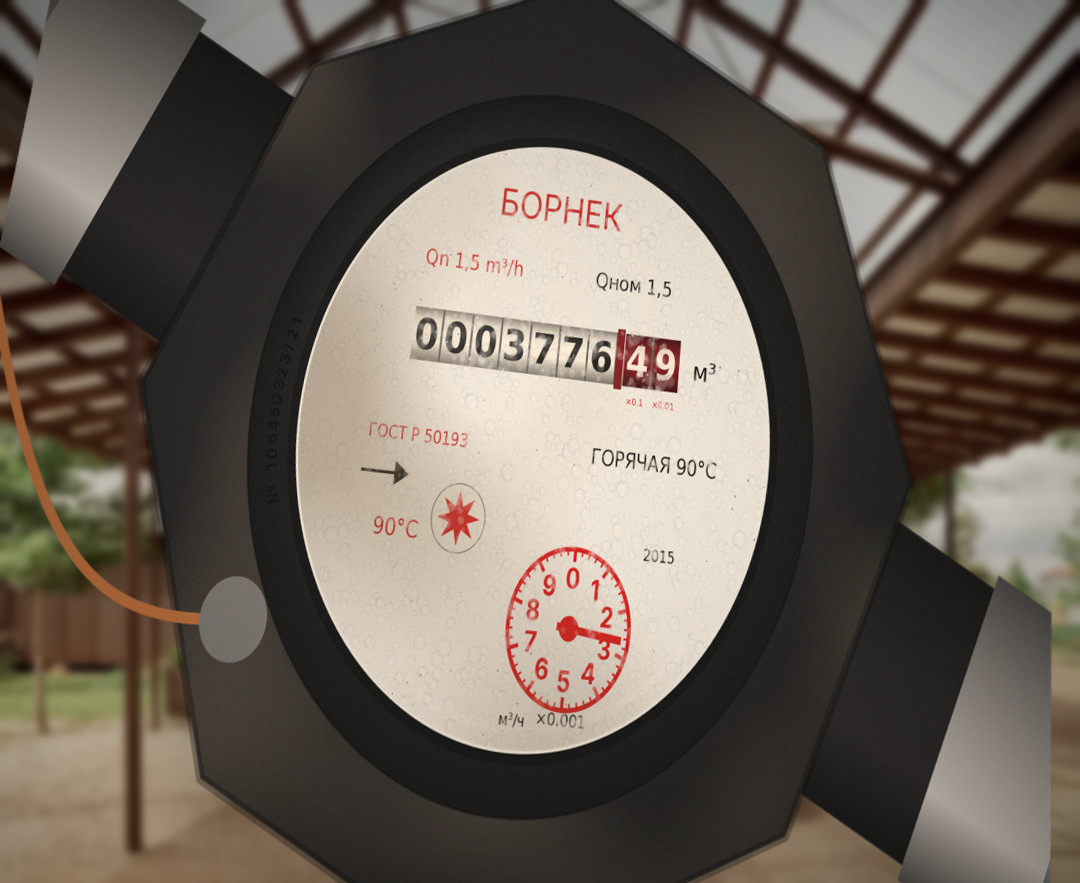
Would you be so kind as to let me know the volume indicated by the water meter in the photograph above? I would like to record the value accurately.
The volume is 3776.492 m³
